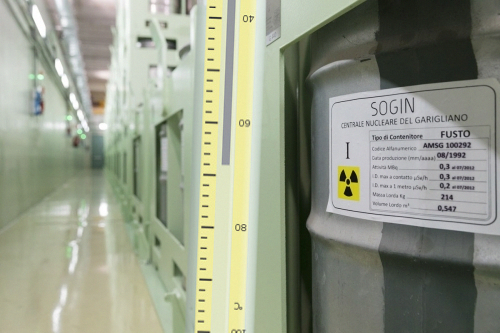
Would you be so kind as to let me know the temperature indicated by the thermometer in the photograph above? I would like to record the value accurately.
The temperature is 68 °C
